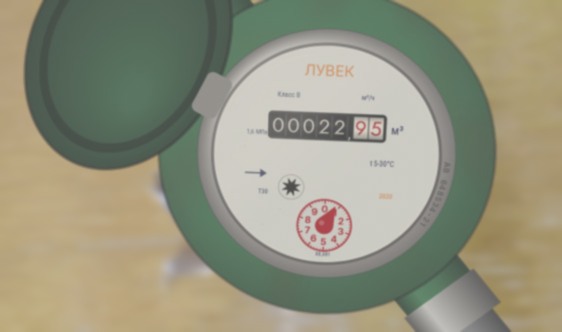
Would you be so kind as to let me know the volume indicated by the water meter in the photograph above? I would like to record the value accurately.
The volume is 22.950 m³
